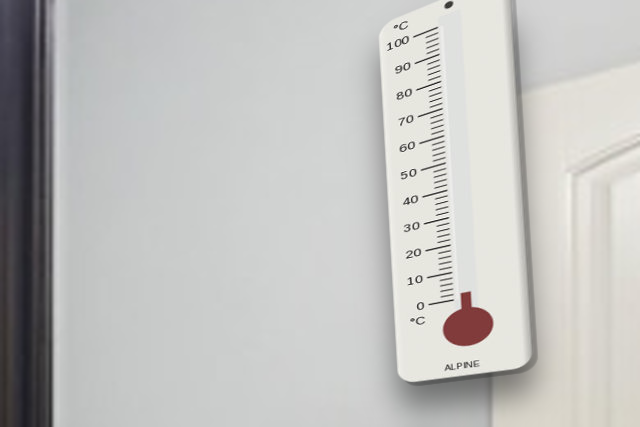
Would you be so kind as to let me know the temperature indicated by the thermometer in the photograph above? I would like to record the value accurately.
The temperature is 2 °C
